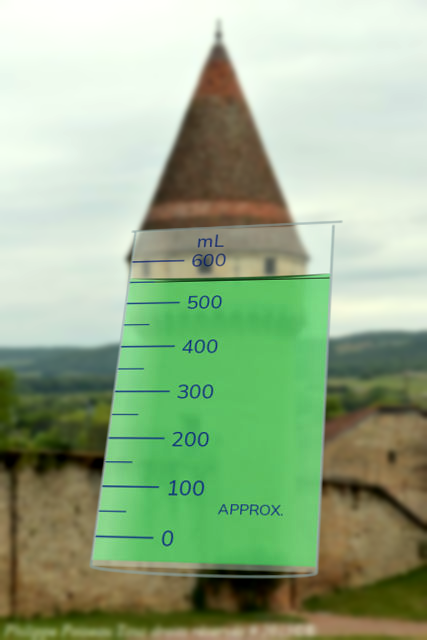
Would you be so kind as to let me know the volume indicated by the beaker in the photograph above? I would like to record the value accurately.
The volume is 550 mL
